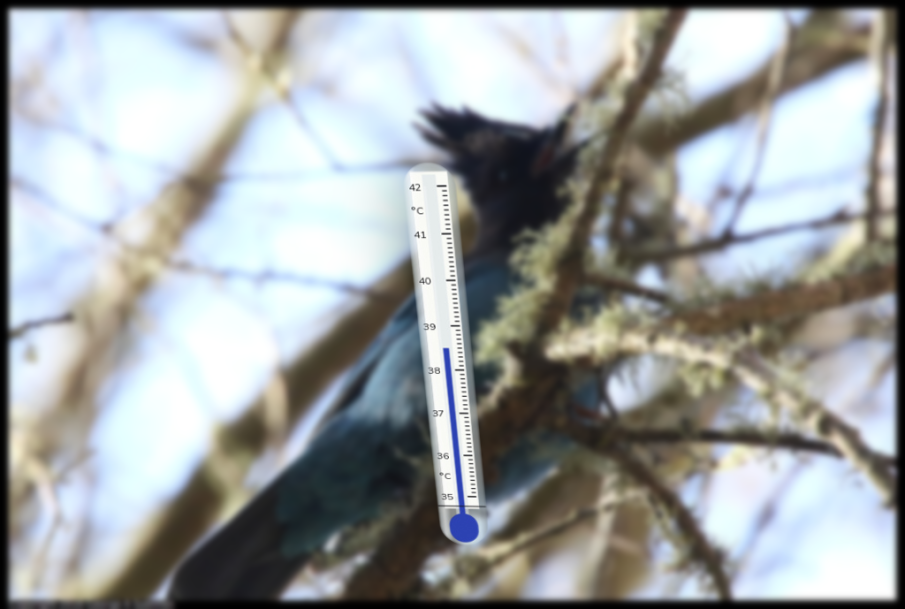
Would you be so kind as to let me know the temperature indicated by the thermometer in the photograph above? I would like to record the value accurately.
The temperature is 38.5 °C
